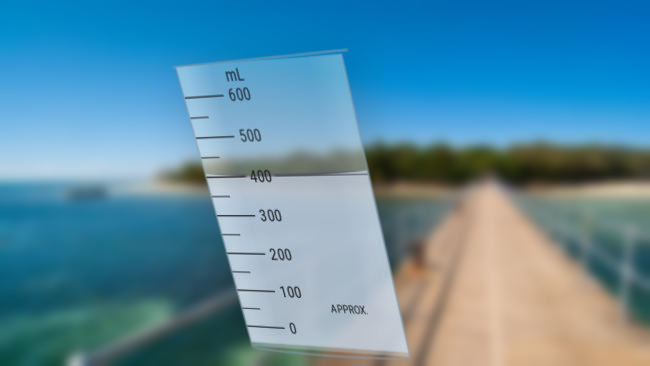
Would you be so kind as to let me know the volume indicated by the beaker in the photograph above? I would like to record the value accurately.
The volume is 400 mL
